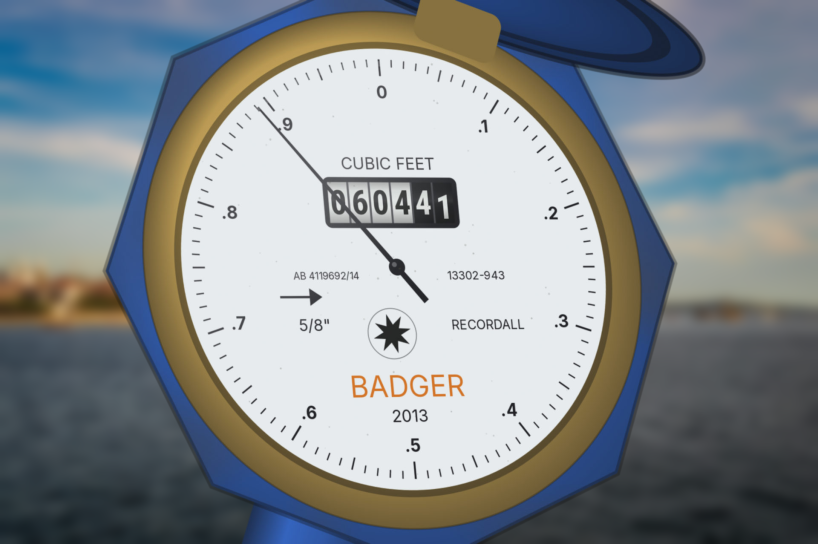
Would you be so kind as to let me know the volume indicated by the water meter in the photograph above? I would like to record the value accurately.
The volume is 60440.89 ft³
